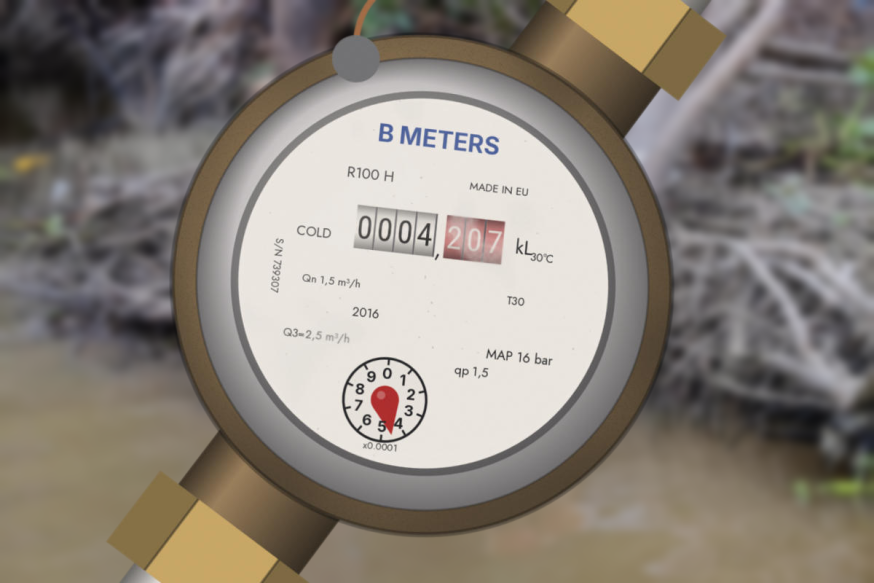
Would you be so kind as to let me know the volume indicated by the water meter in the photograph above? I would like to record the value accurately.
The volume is 4.2074 kL
